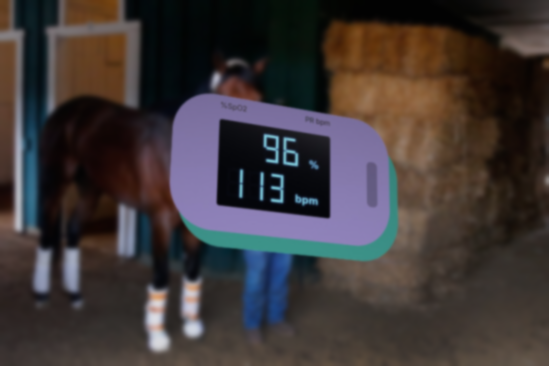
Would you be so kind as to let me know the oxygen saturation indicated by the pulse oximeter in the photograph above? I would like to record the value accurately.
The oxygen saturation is 96 %
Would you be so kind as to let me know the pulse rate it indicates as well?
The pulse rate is 113 bpm
